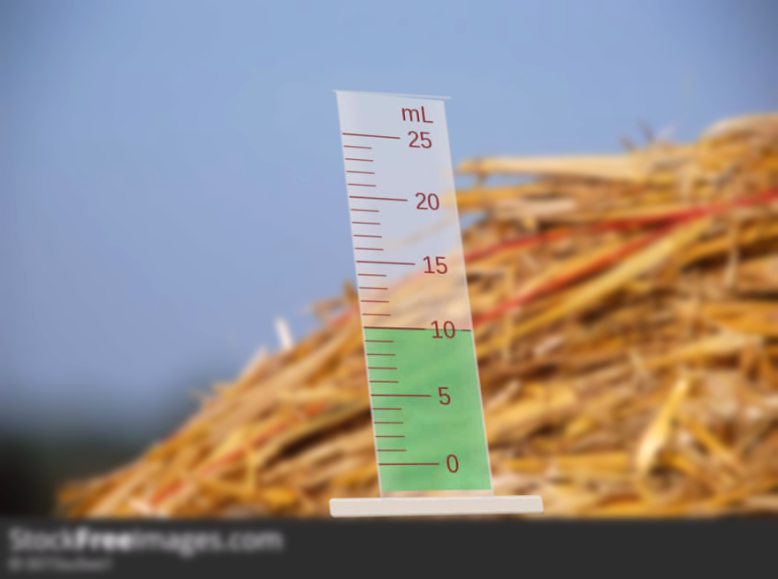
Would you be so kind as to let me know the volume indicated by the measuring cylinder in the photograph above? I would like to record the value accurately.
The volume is 10 mL
